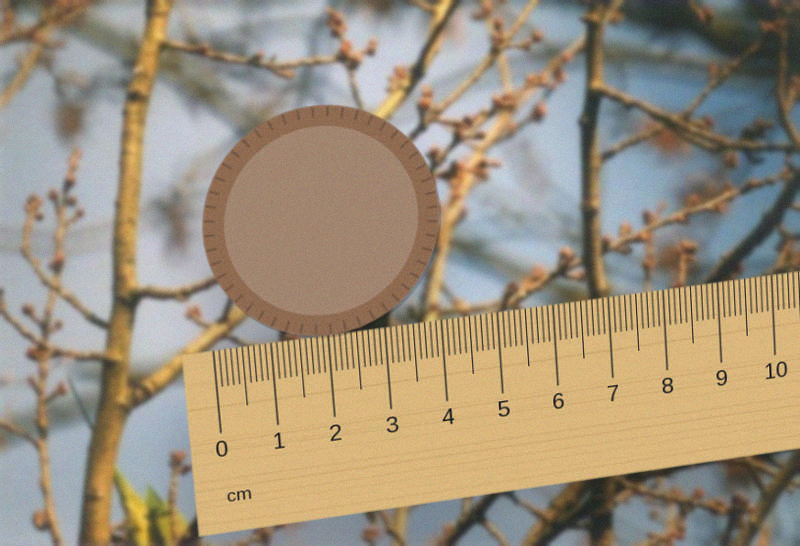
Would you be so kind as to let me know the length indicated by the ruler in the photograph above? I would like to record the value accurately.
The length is 4.1 cm
